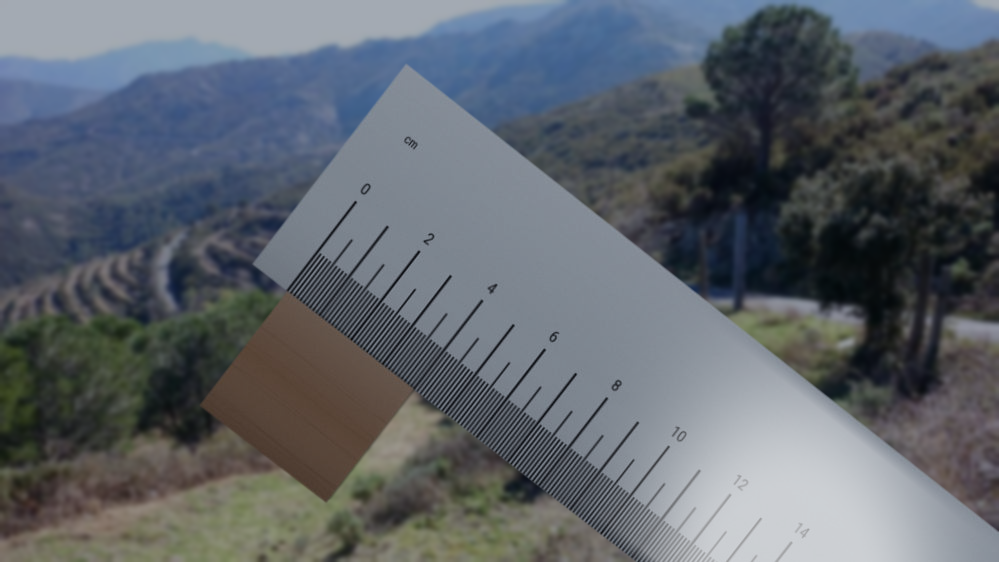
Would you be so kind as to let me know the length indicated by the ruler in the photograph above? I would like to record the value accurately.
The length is 4 cm
